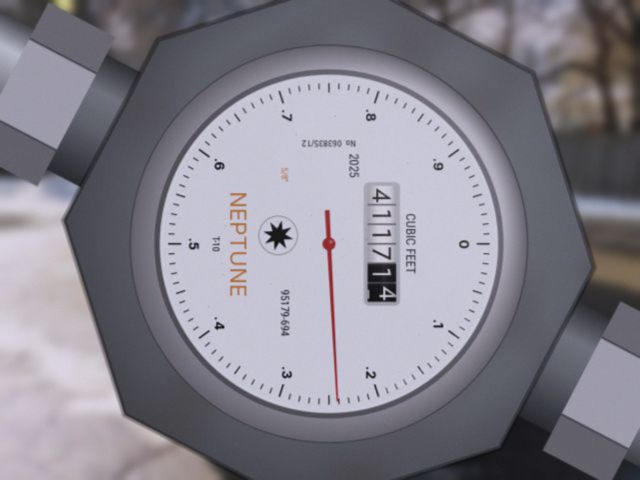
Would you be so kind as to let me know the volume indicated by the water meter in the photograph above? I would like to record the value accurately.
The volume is 411714.24 ft³
